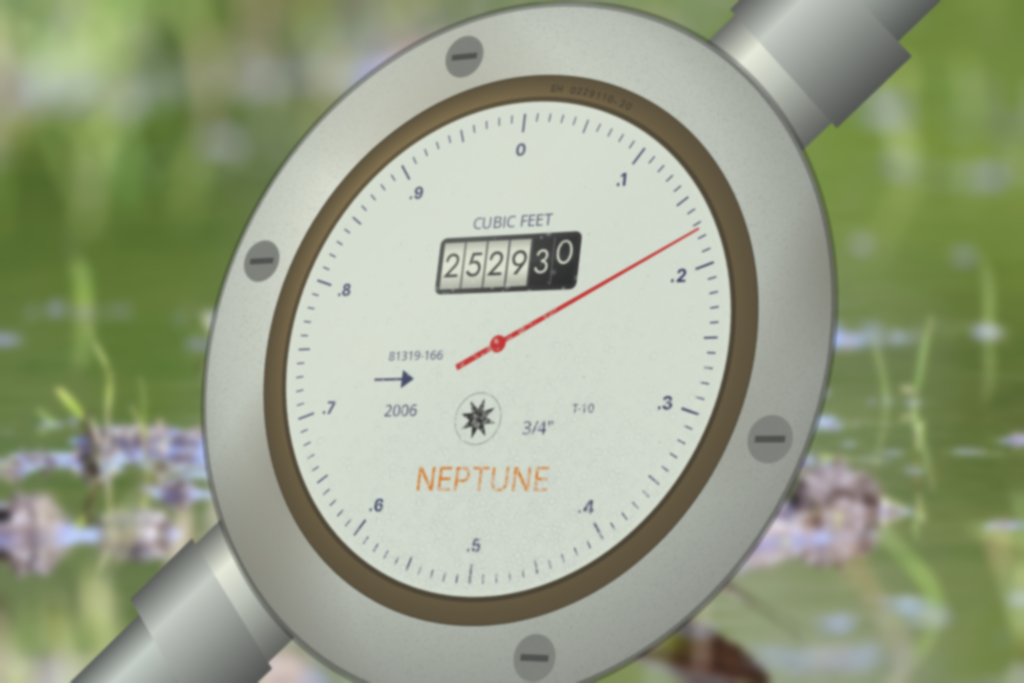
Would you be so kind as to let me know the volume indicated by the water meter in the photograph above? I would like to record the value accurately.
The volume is 252930.17 ft³
